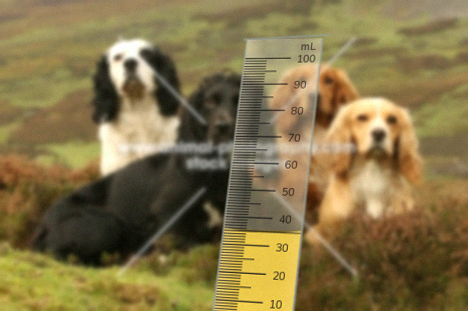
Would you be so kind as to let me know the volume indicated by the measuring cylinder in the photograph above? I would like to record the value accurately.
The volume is 35 mL
